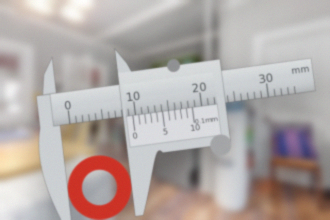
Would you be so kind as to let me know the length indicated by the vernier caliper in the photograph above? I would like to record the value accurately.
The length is 9.6 mm
